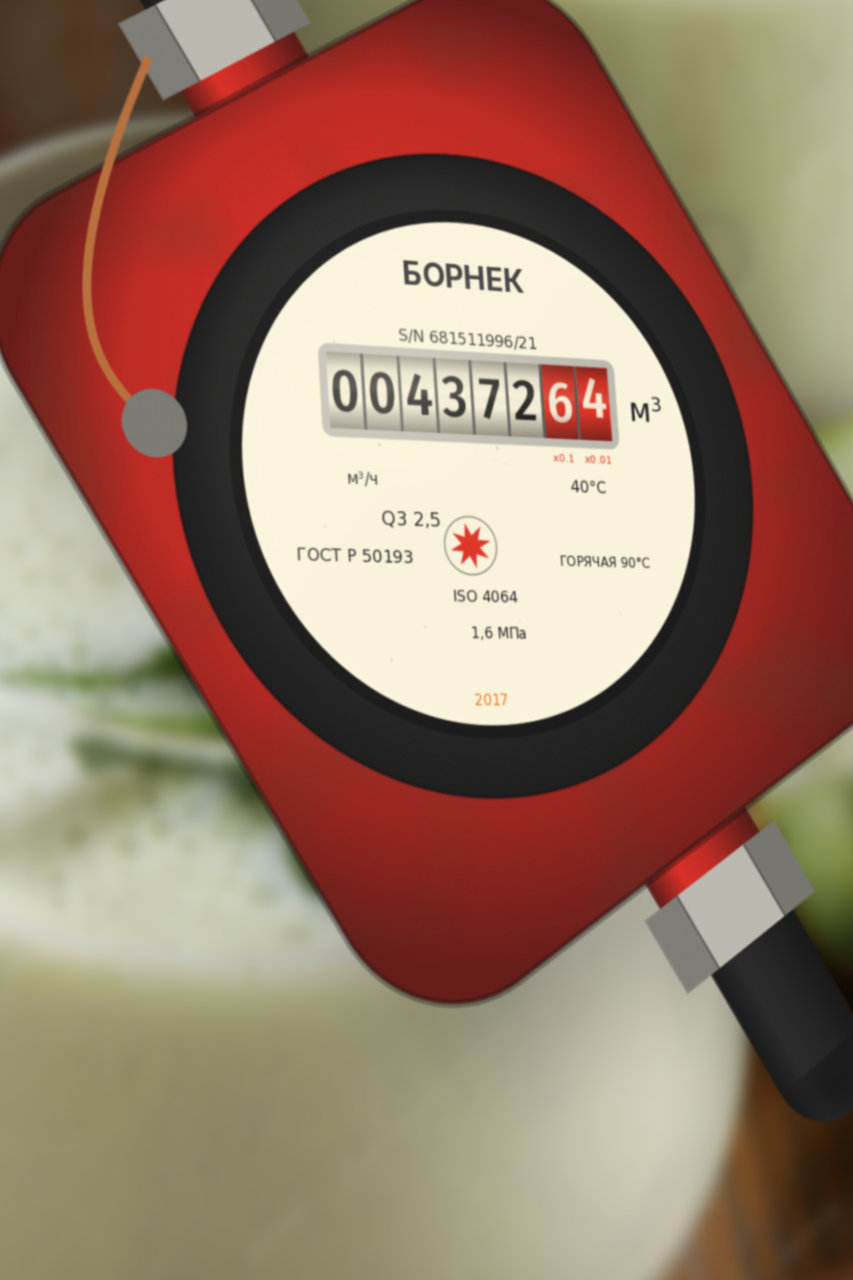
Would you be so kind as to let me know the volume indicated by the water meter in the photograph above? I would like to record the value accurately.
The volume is 4372.64 m³
